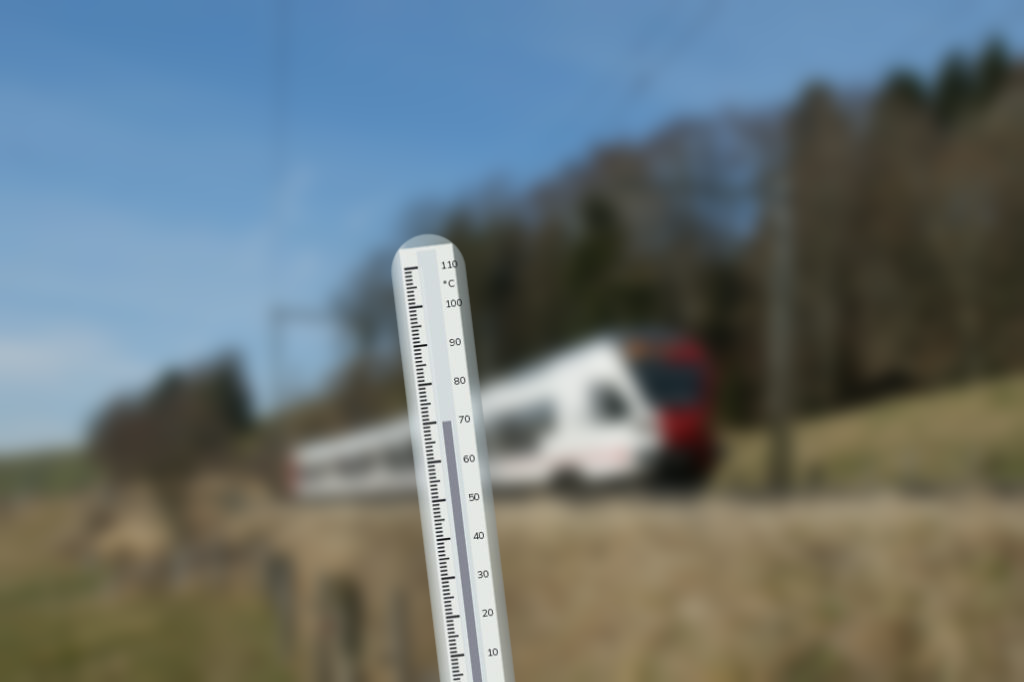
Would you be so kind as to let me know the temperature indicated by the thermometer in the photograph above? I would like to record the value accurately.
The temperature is 70 °C
